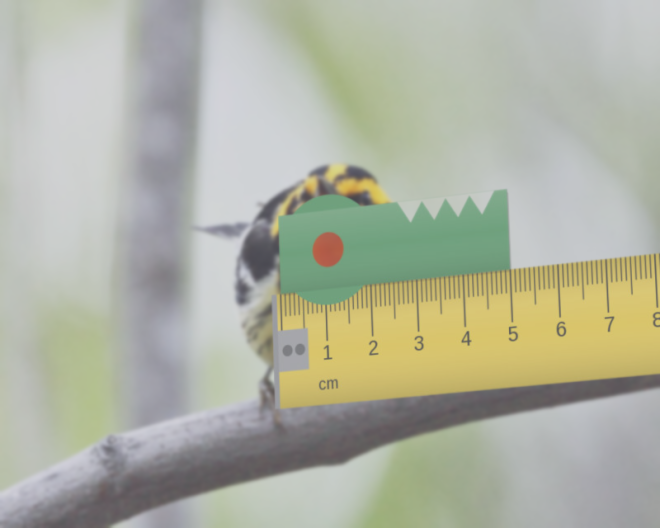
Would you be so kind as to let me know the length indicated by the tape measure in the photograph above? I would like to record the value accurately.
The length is 5 cm
